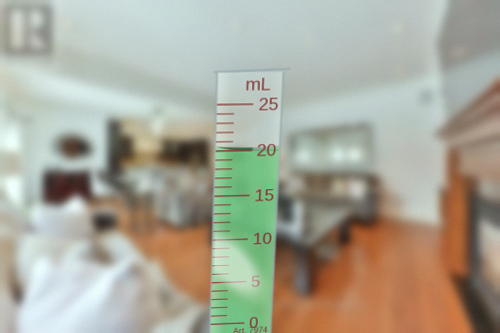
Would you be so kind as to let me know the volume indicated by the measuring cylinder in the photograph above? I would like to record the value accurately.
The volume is 20 mL
